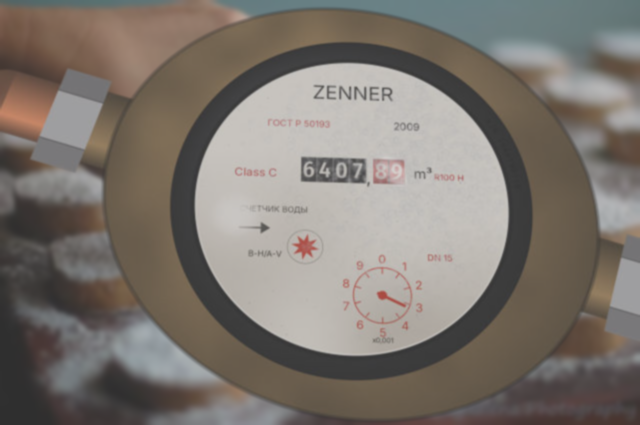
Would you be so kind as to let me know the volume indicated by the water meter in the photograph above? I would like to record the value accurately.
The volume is 6407.893 m³
